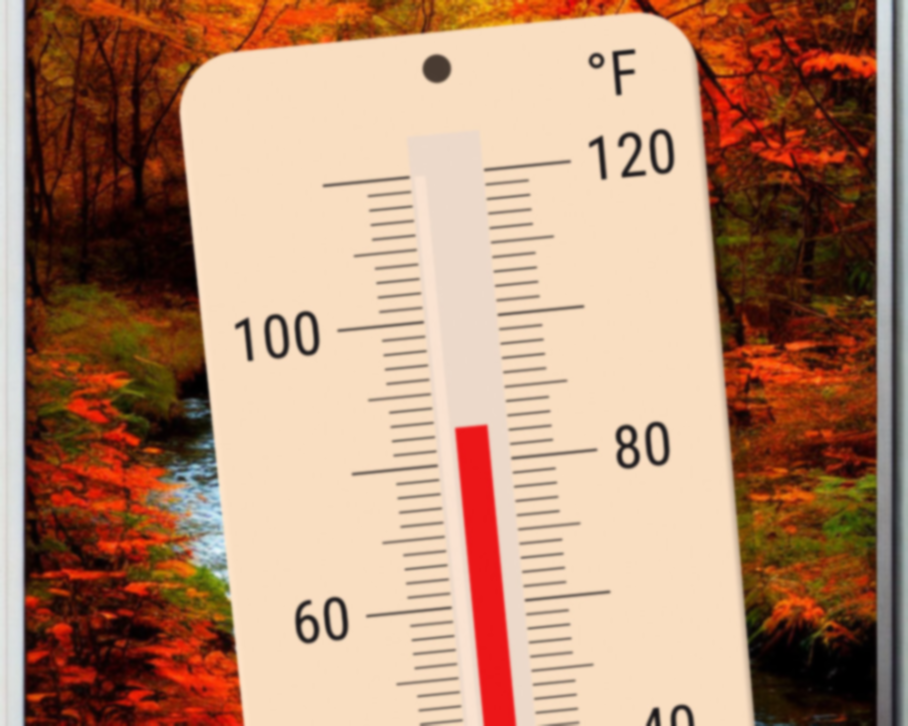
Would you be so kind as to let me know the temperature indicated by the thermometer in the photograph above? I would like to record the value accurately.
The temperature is 85 °F
